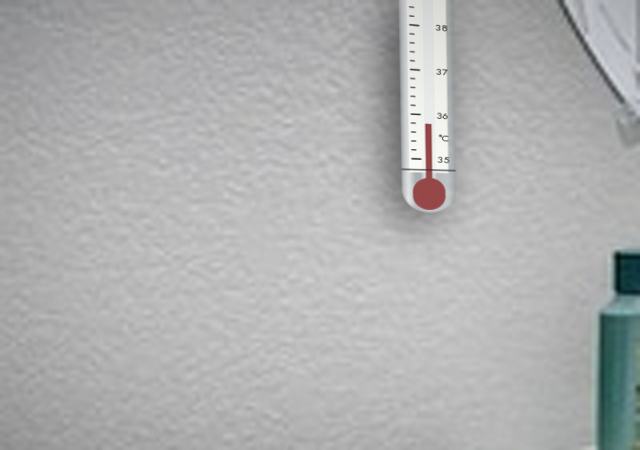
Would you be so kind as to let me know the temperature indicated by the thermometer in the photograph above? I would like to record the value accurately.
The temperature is 35.8 °C
